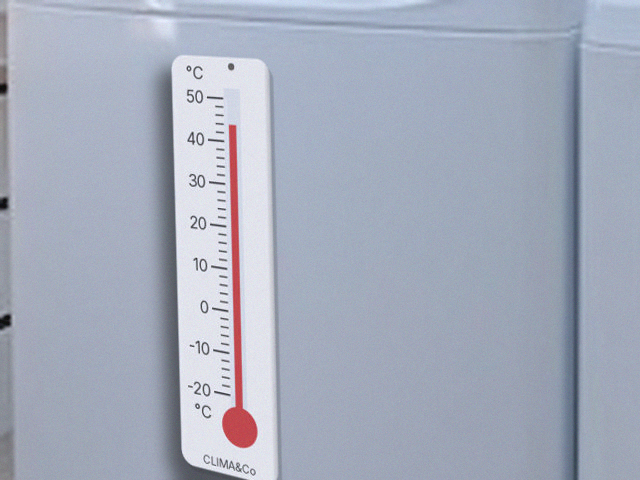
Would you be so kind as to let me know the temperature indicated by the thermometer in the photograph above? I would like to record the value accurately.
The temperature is 44 °C
